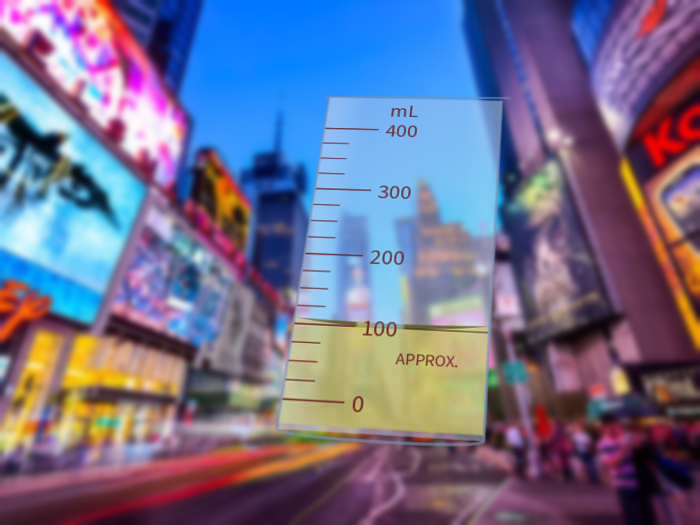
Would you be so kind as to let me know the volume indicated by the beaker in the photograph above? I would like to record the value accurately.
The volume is 100 mL
